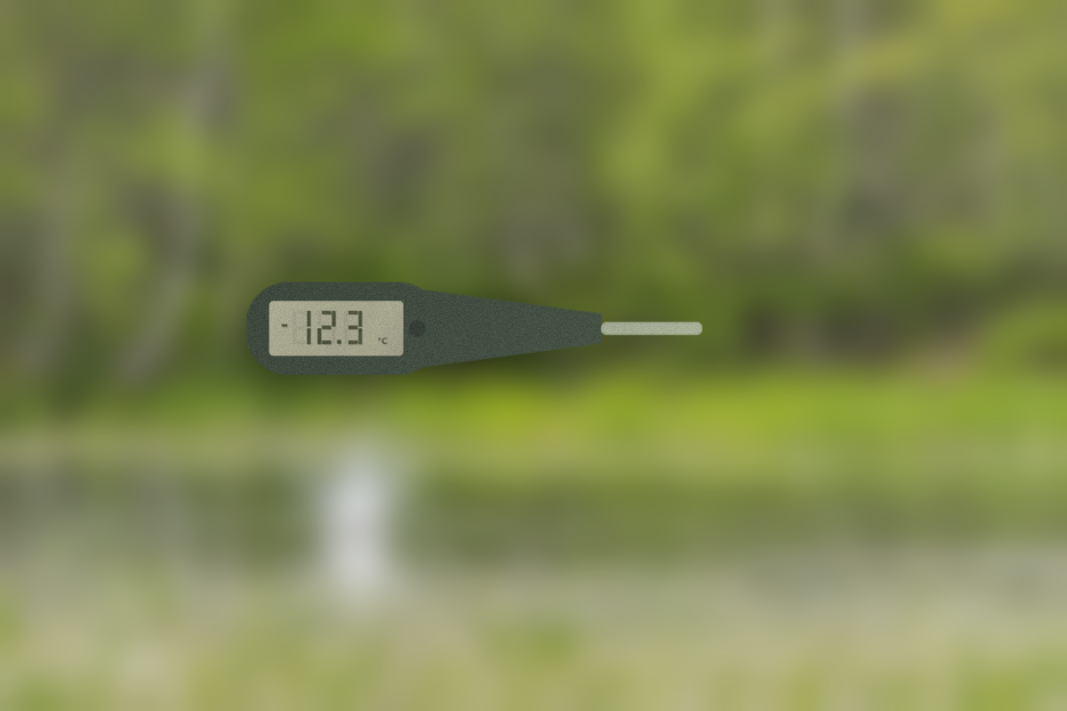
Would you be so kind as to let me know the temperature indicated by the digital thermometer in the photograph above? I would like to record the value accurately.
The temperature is -12.3 °C
